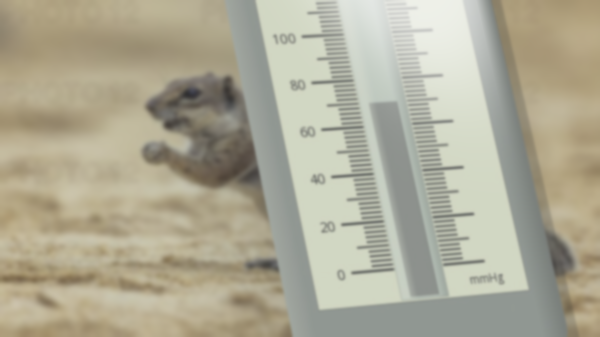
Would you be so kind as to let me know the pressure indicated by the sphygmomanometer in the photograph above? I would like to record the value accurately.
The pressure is 70 mmHg
